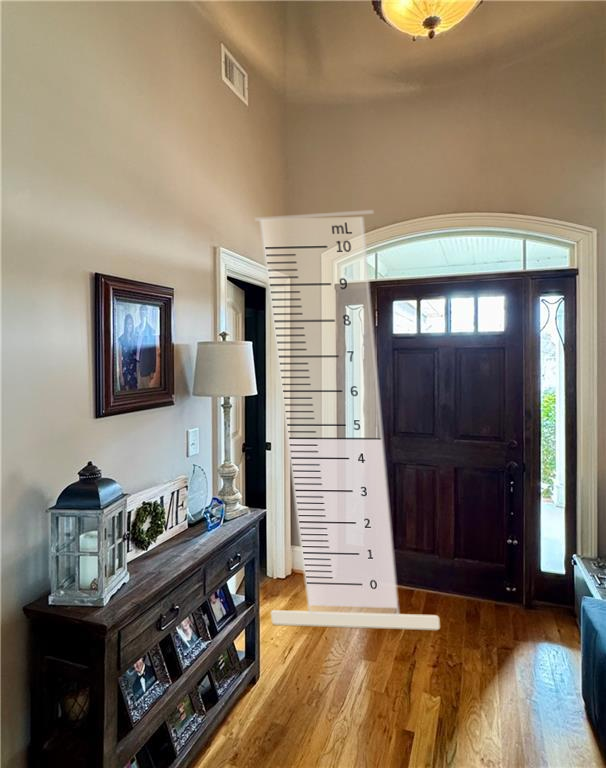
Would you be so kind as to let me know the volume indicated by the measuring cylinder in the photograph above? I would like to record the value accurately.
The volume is 4.6 mL
